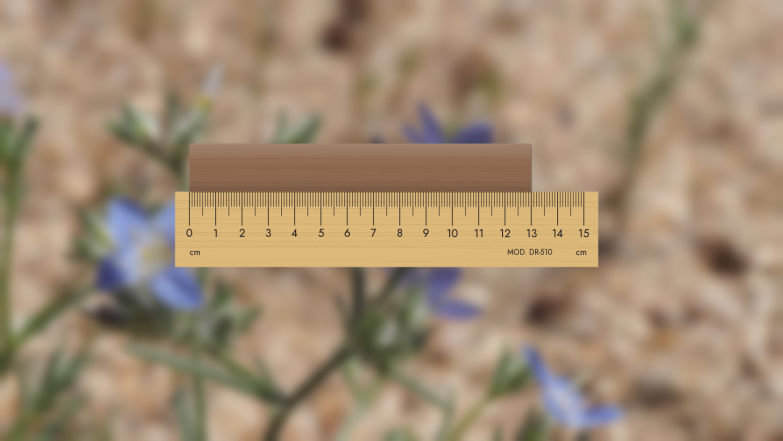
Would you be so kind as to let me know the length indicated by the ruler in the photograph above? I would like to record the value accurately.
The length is 13 cm
